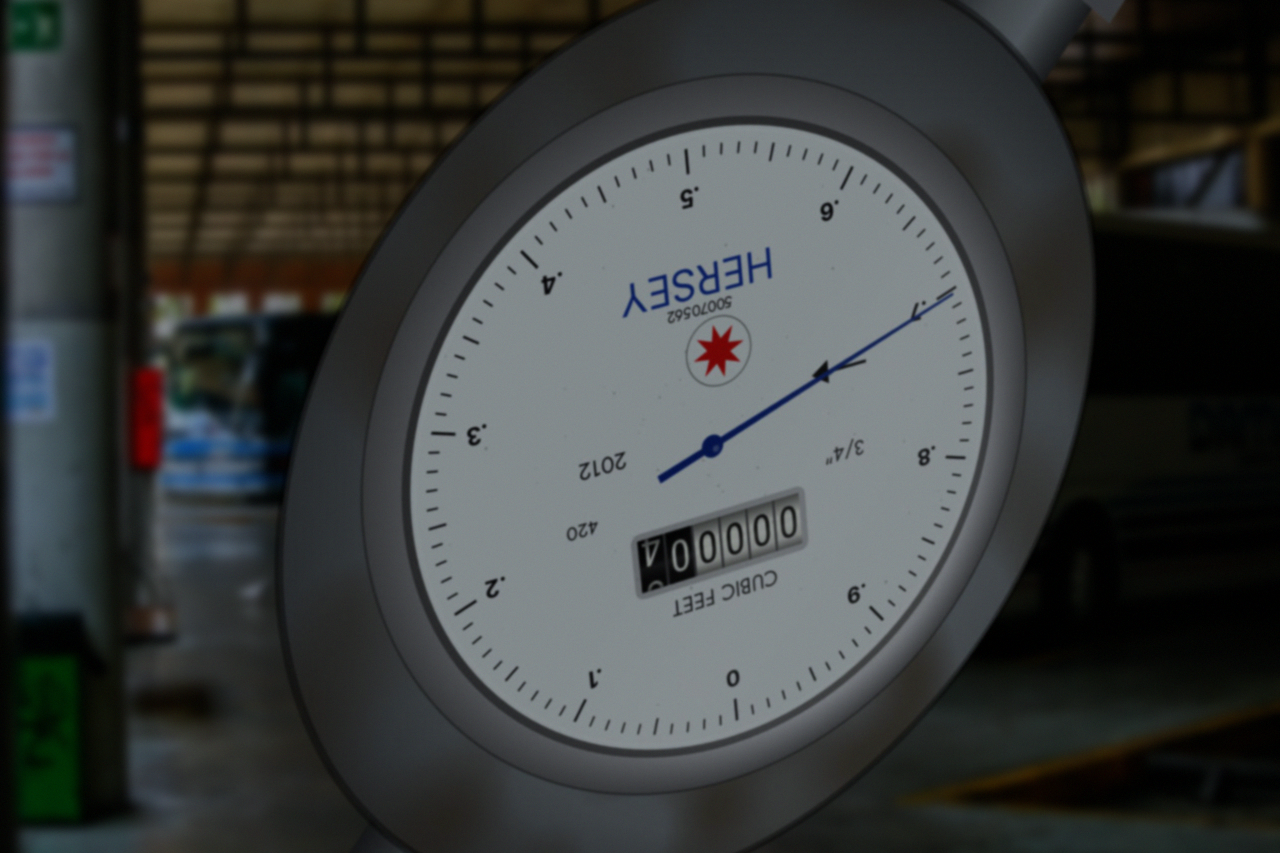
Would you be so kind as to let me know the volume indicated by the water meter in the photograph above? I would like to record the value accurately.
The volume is 3.70 ft³
